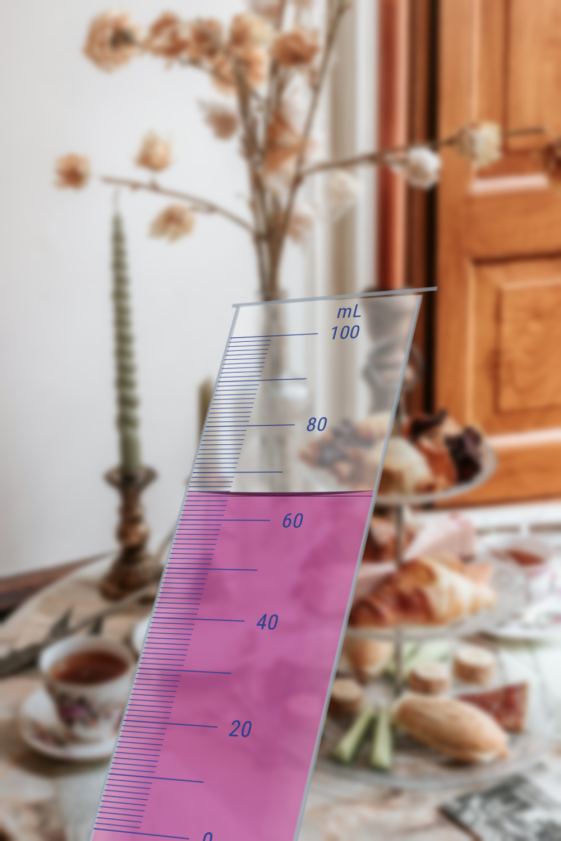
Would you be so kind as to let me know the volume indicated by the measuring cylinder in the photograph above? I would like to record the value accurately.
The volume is 65 mL
